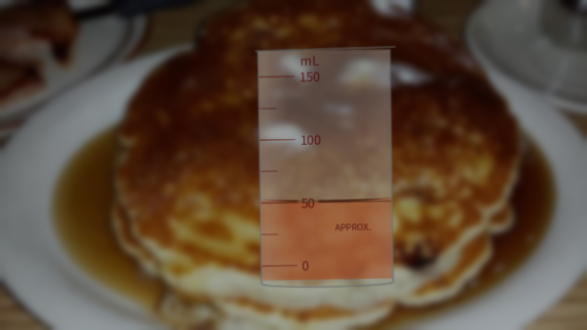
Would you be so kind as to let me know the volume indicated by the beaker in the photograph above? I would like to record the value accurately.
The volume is 50 mL
